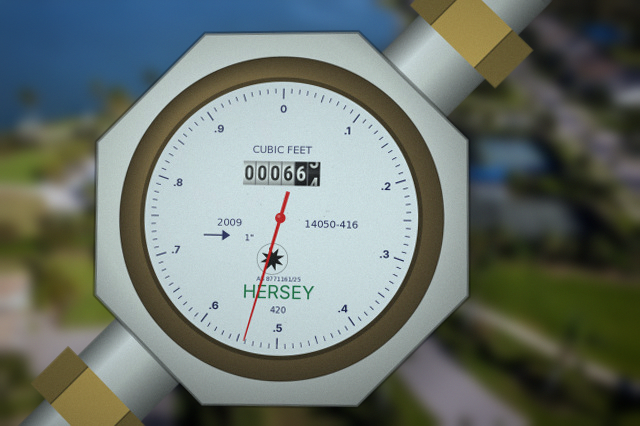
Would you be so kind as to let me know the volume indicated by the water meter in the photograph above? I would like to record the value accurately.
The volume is 663.54 ft³
